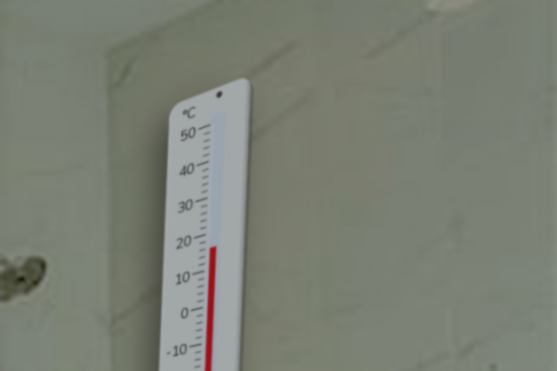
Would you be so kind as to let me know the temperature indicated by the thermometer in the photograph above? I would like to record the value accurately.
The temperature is 16 °C
